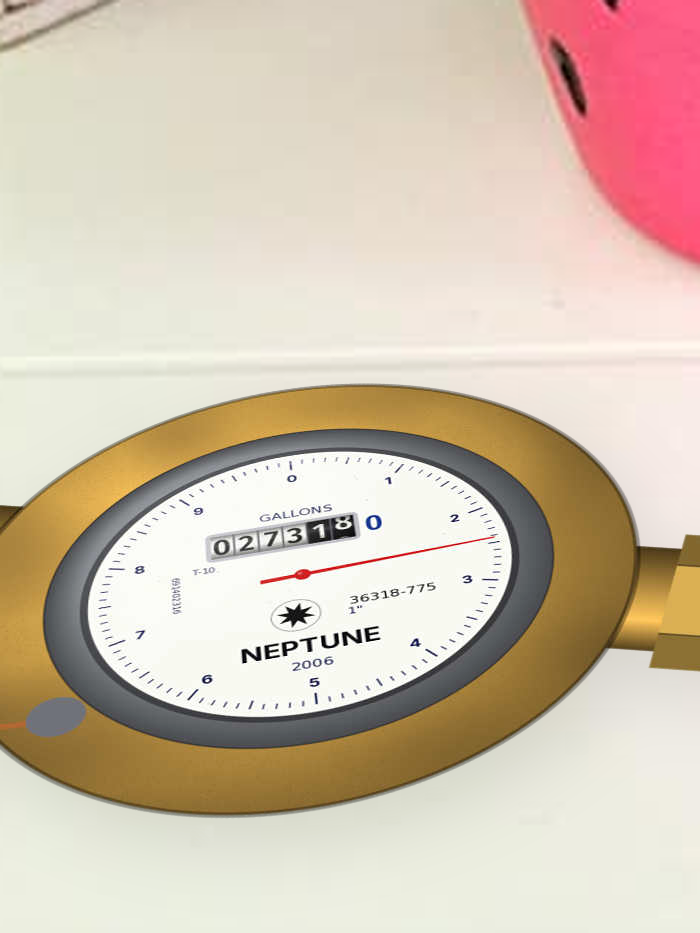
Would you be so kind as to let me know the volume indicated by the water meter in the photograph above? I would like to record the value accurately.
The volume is 273182.4 gal
